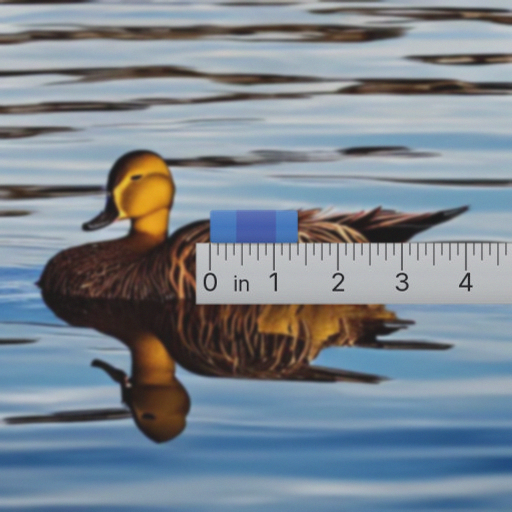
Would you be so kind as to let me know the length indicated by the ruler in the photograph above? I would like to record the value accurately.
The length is 1.375 in
